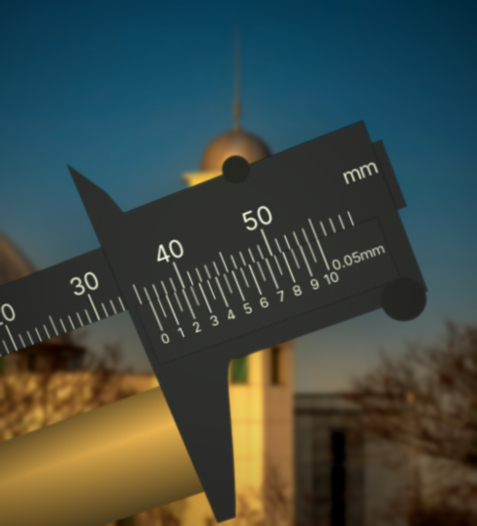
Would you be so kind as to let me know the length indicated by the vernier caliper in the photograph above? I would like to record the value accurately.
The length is 36.0 mm
